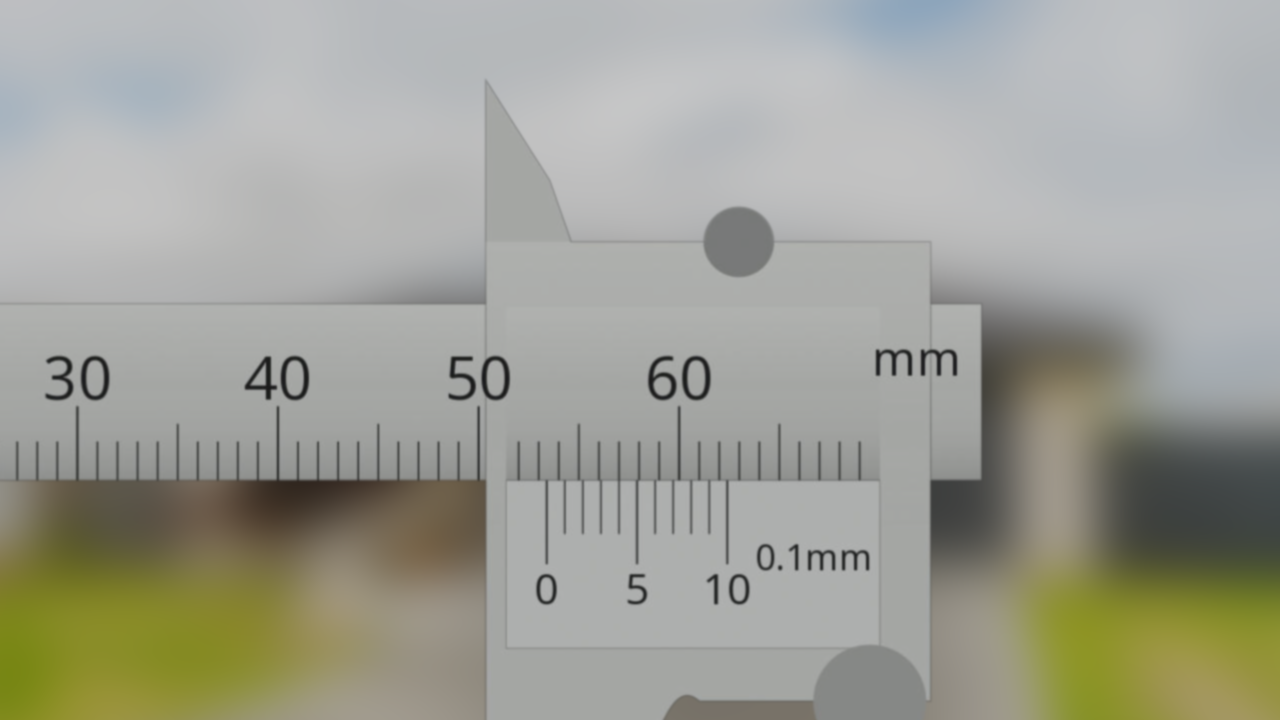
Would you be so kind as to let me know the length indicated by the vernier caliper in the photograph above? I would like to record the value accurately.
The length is 53.4 mm
